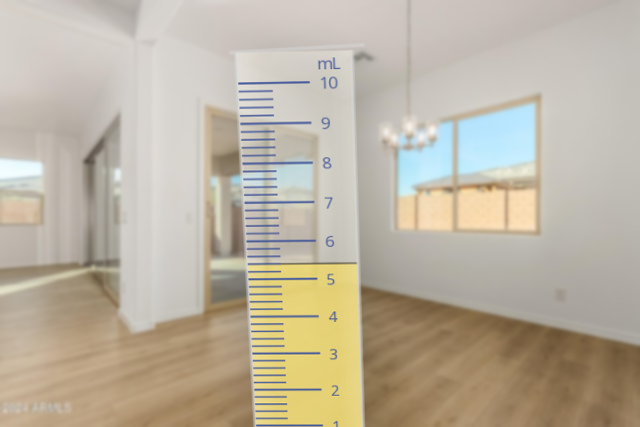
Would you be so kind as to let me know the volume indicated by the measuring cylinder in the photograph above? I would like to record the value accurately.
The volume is 5.4 mL
